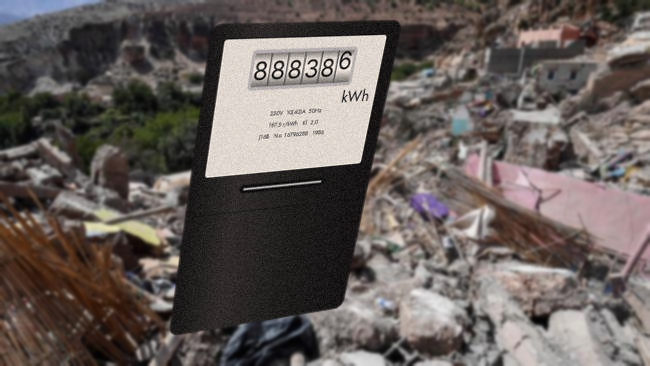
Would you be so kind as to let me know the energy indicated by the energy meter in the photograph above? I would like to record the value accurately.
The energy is 888386 kWh
